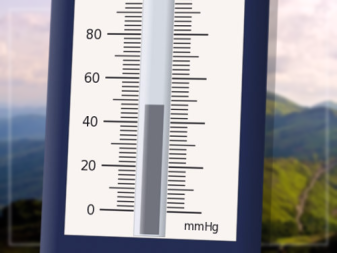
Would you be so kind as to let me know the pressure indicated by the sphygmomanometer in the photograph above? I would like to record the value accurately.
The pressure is 48 mmHg
